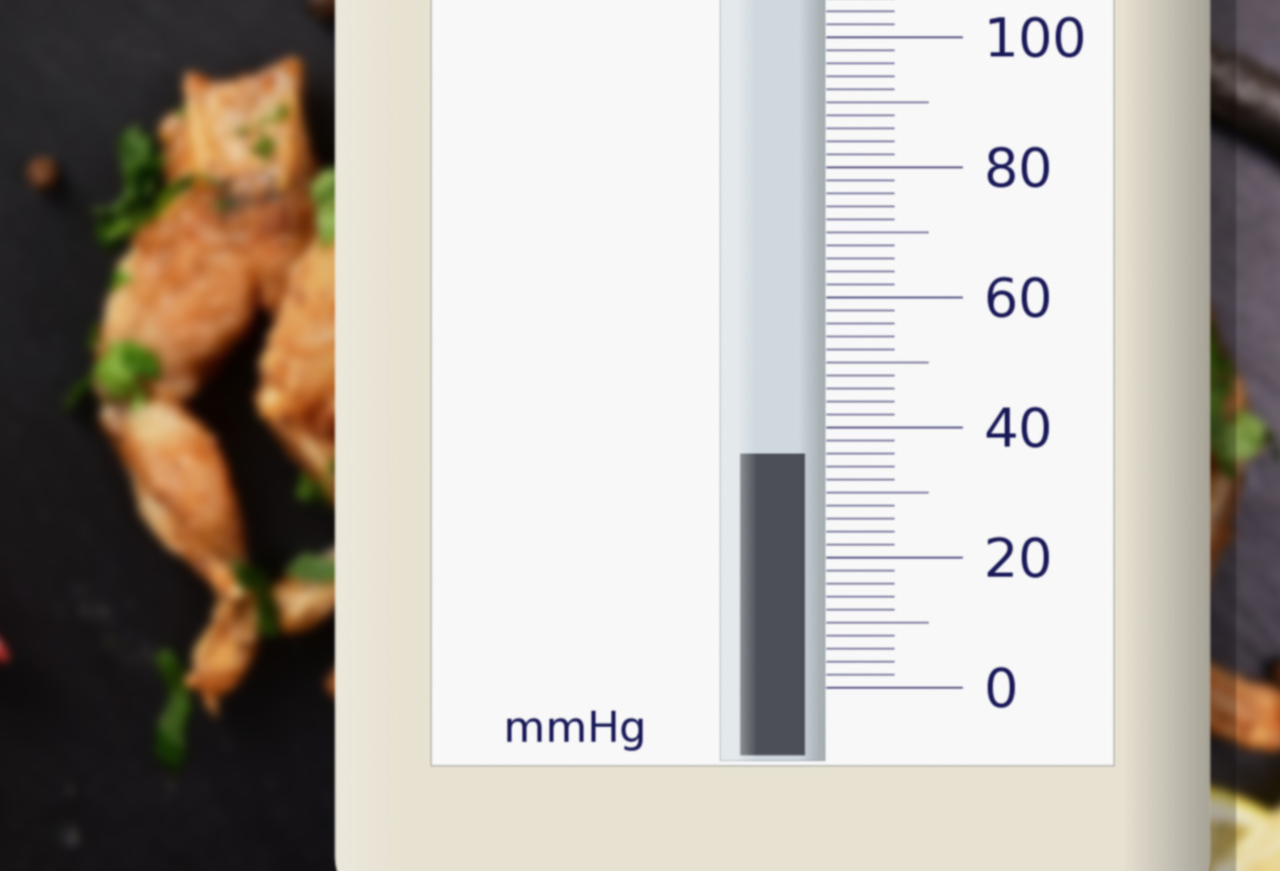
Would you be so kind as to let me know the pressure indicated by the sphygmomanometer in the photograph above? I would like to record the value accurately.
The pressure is 36 mmHg
